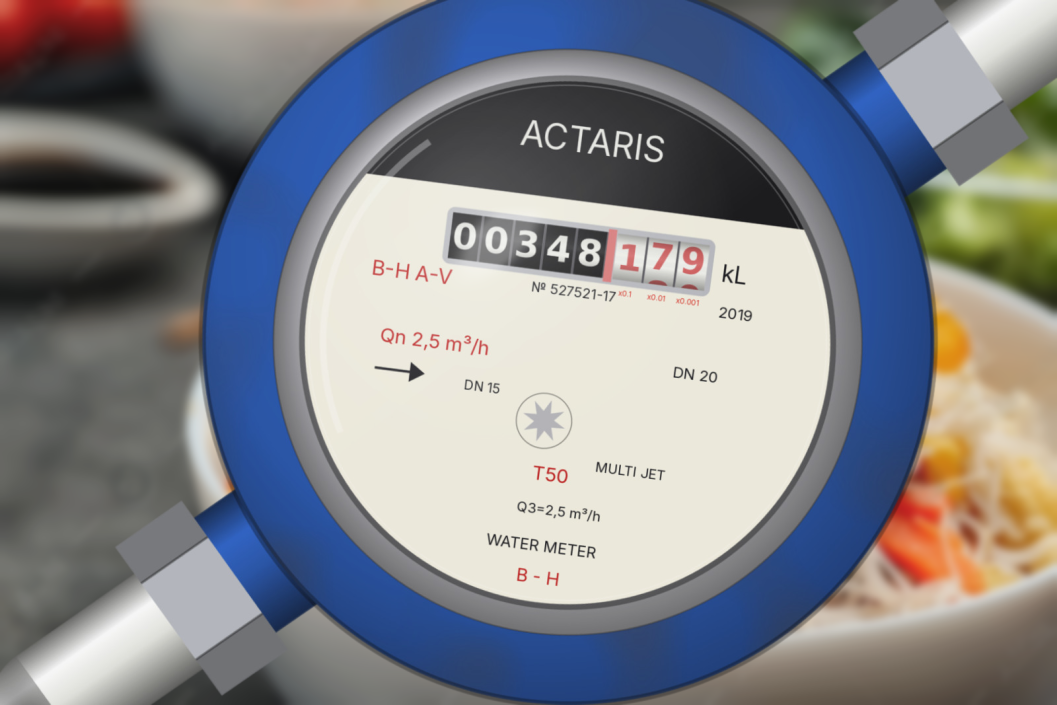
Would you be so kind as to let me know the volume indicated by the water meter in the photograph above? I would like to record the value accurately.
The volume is 348.179 kL
